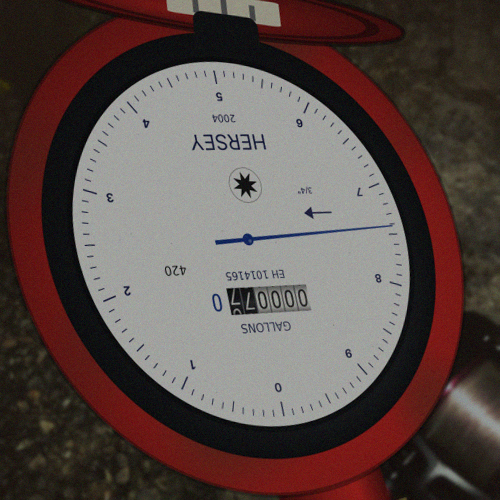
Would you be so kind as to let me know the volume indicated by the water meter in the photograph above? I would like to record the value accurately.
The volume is 767.4 gal
